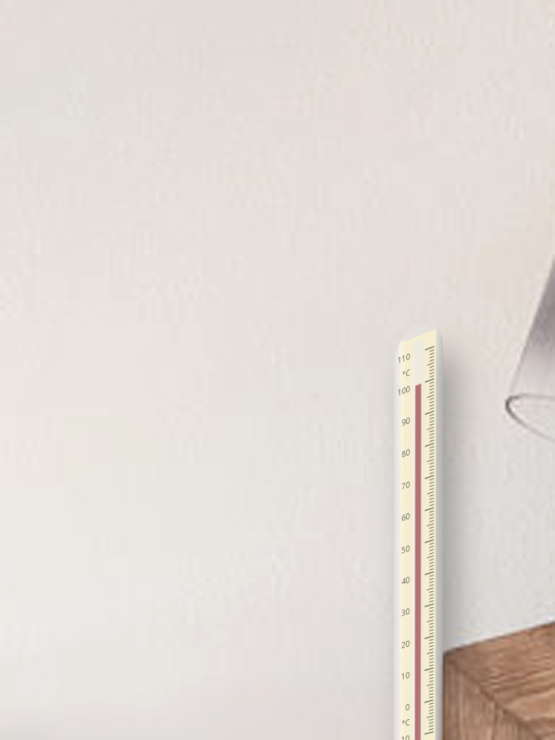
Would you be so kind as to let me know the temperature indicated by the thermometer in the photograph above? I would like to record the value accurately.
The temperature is 100 °C
